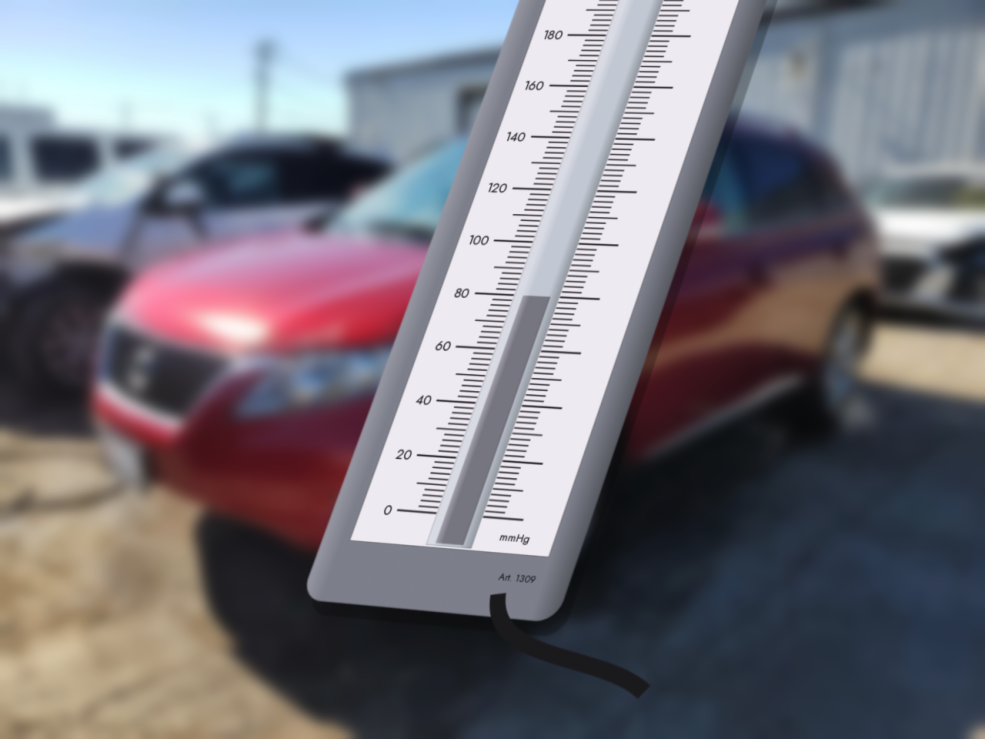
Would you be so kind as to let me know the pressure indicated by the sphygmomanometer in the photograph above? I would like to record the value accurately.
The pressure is 80 mmHg
